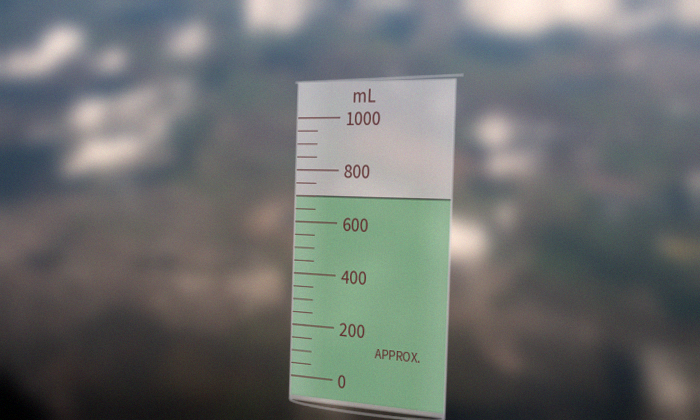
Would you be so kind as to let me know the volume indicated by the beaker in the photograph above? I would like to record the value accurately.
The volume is 700 mL
